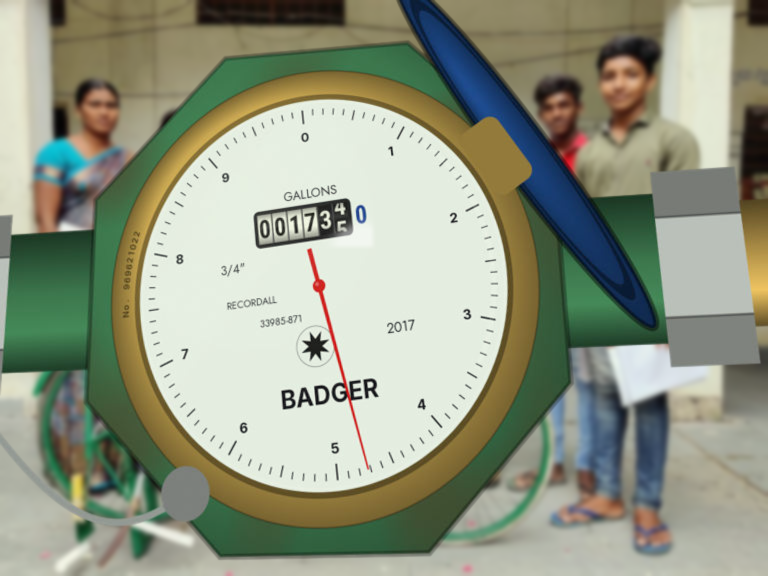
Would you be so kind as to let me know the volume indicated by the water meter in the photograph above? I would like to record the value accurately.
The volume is 17344.7 gal
